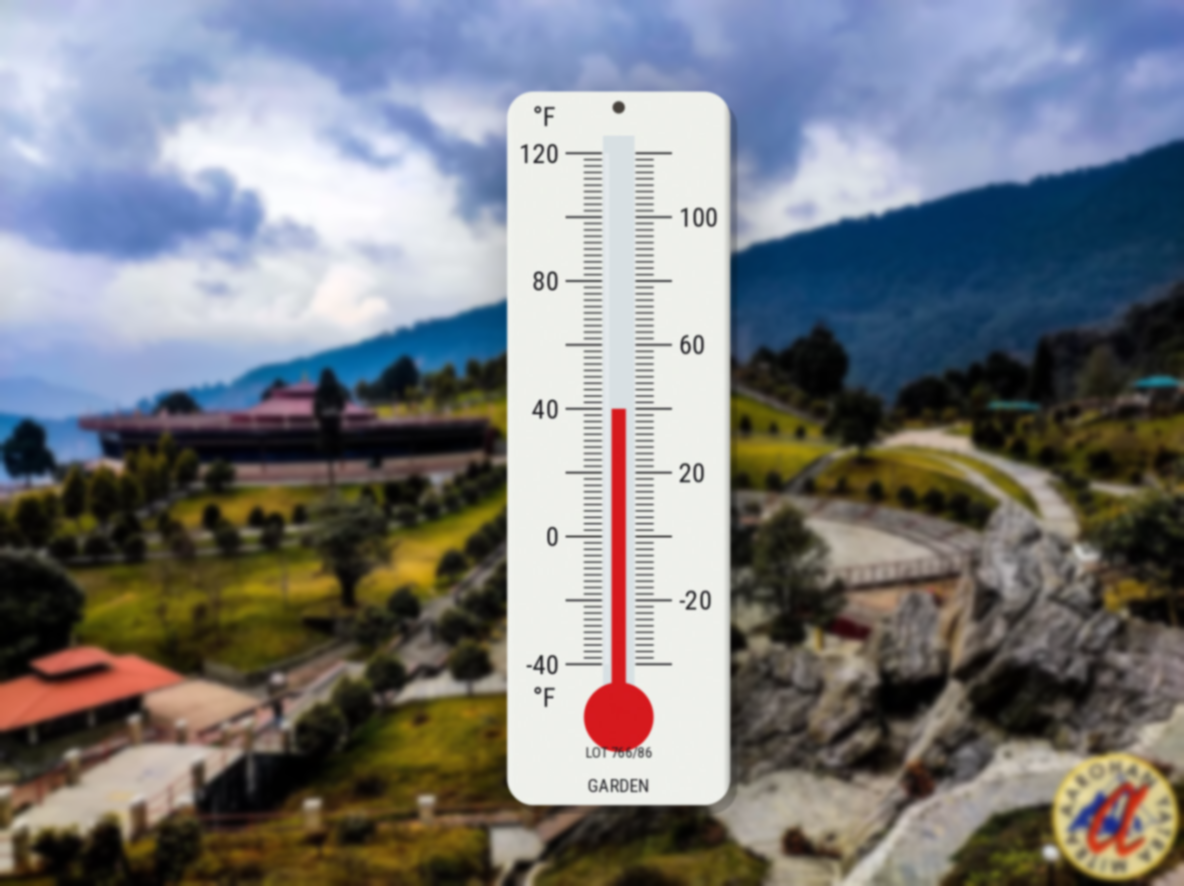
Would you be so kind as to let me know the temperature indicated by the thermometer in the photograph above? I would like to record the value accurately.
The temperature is 40 °F
